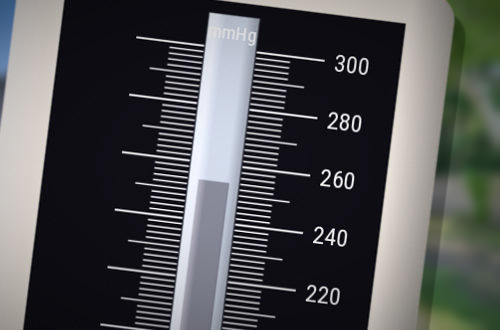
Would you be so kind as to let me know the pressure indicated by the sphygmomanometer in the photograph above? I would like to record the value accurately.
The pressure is 254 mmHg
